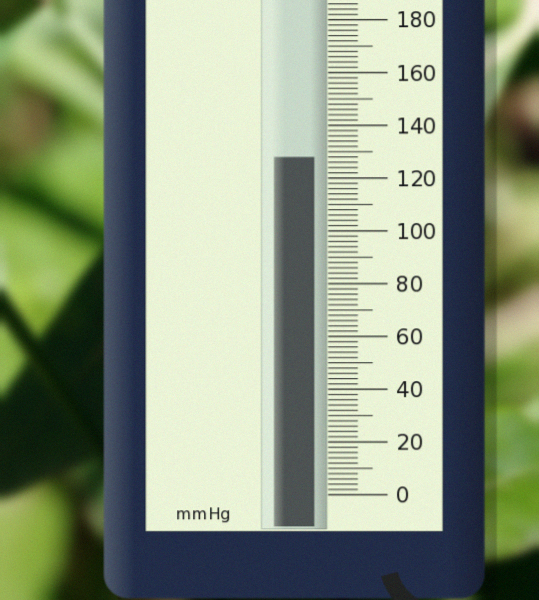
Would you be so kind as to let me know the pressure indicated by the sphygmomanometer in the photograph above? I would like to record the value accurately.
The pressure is 128 mmHg
